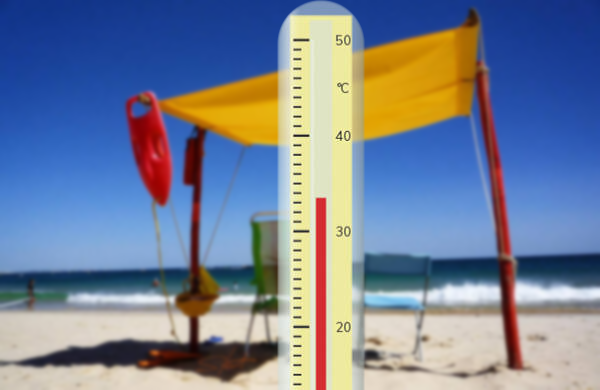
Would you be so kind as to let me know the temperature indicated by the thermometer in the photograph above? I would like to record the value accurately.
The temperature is 33.5 °C
